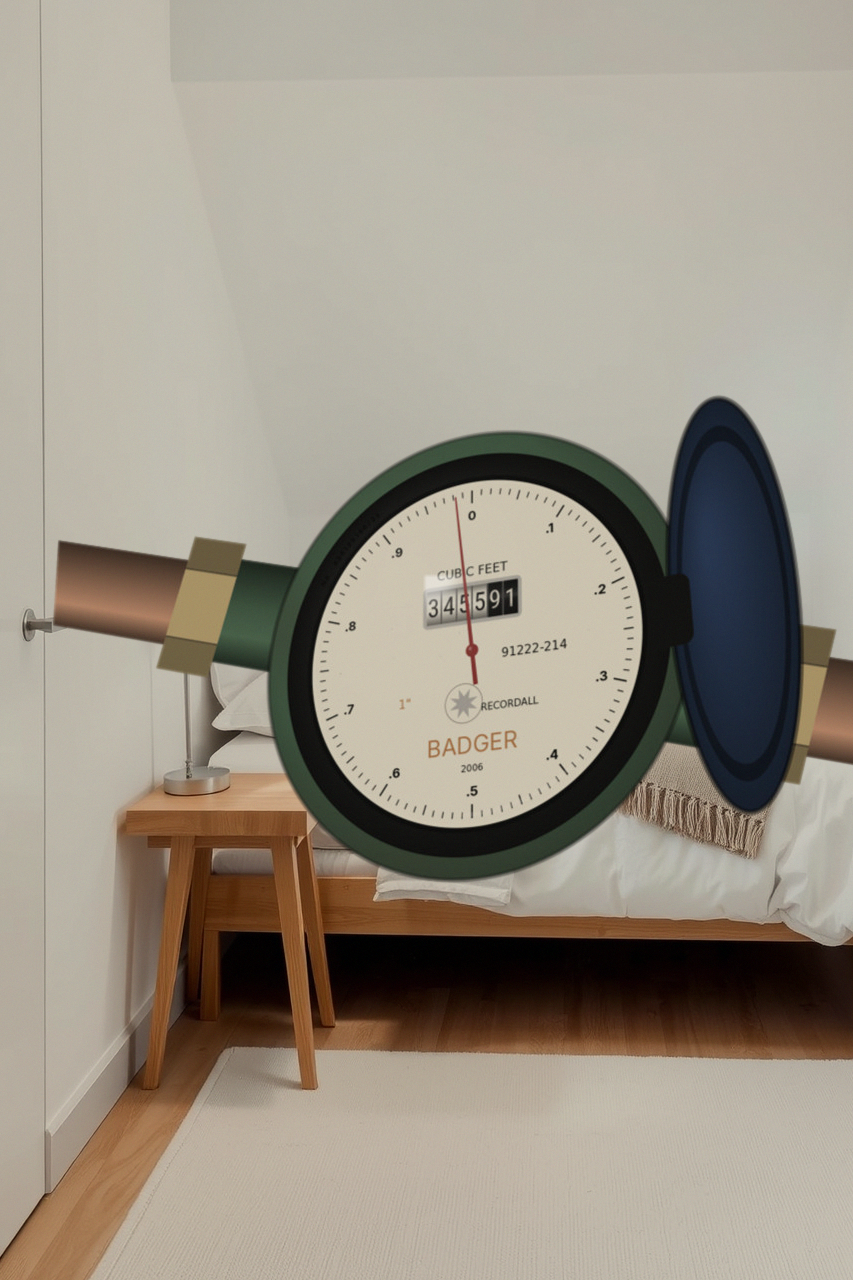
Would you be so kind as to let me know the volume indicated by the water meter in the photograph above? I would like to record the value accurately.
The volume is 345590.98 ft³
